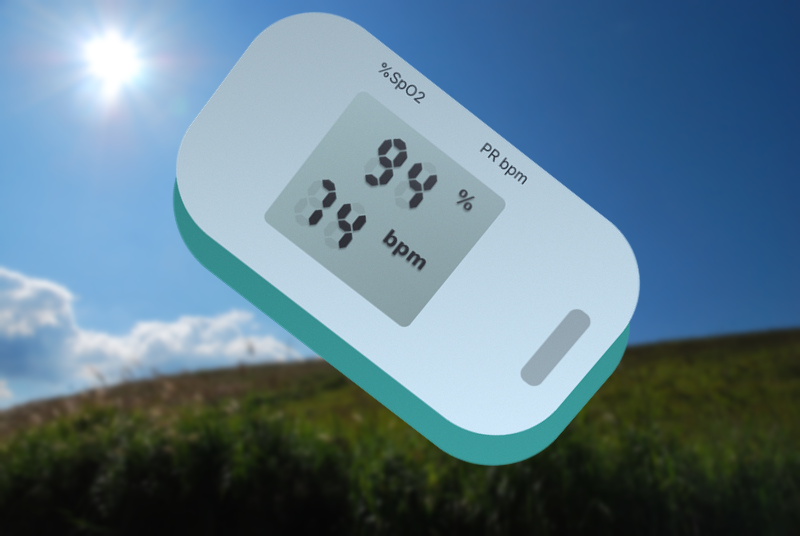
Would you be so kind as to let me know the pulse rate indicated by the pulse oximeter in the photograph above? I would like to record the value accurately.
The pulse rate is 74 bpm
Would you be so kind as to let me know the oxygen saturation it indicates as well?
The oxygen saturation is 94 %
